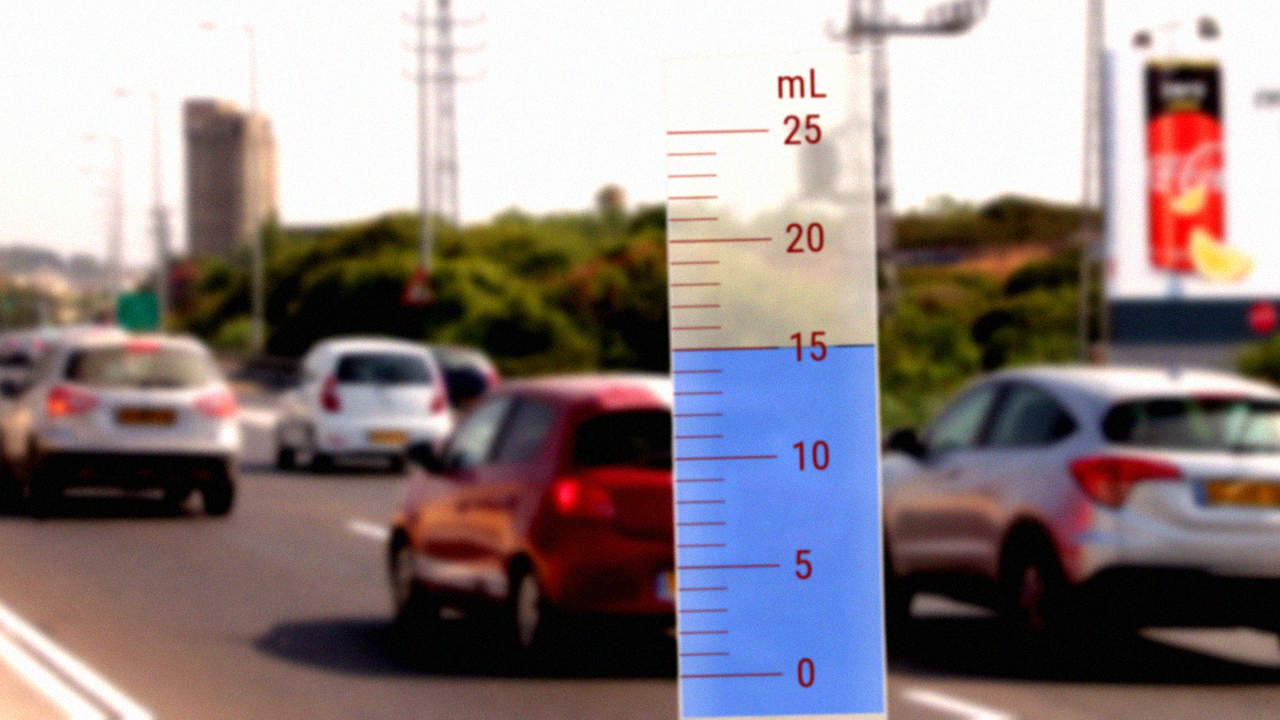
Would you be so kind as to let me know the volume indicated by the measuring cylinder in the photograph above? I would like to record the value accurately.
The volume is 15 mL
